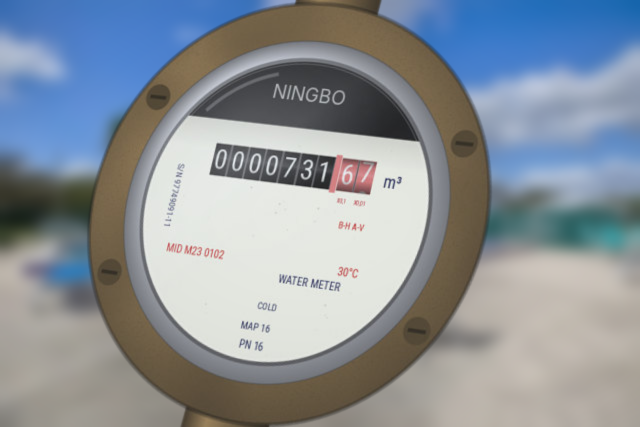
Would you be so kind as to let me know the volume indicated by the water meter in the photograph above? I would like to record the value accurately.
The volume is 731.67 m³
